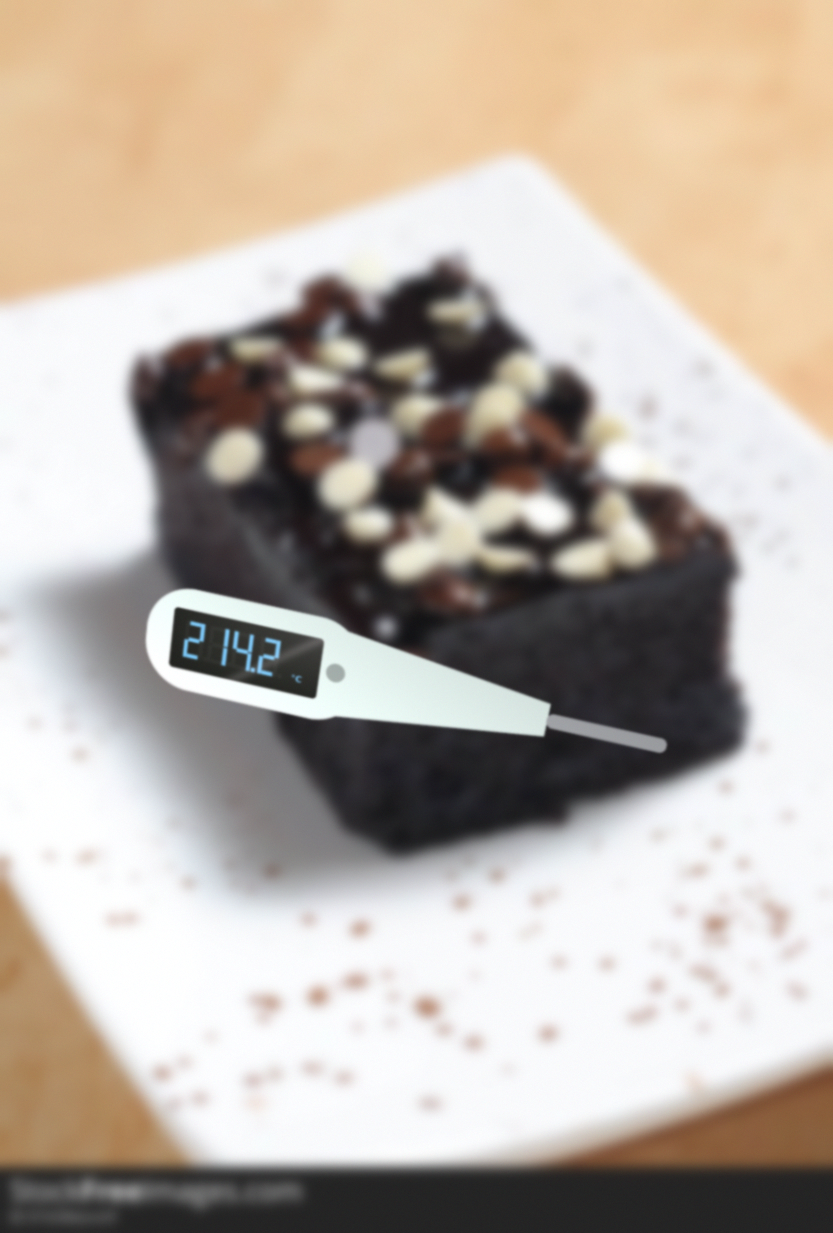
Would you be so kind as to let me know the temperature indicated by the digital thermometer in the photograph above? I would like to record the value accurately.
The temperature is 214.2 °C
